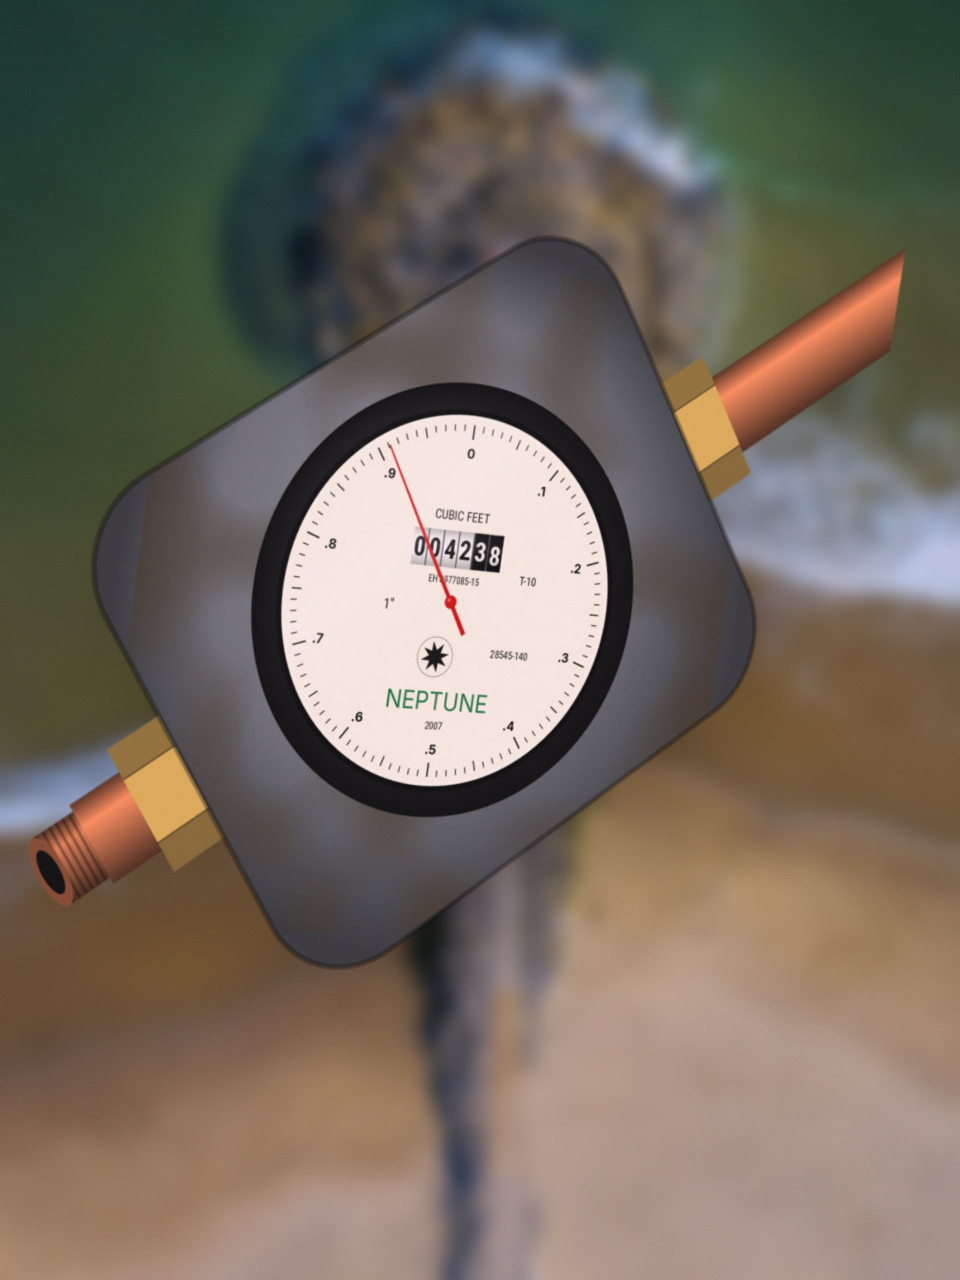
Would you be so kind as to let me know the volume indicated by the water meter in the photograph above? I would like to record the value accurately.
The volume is 4237.91 ft³
